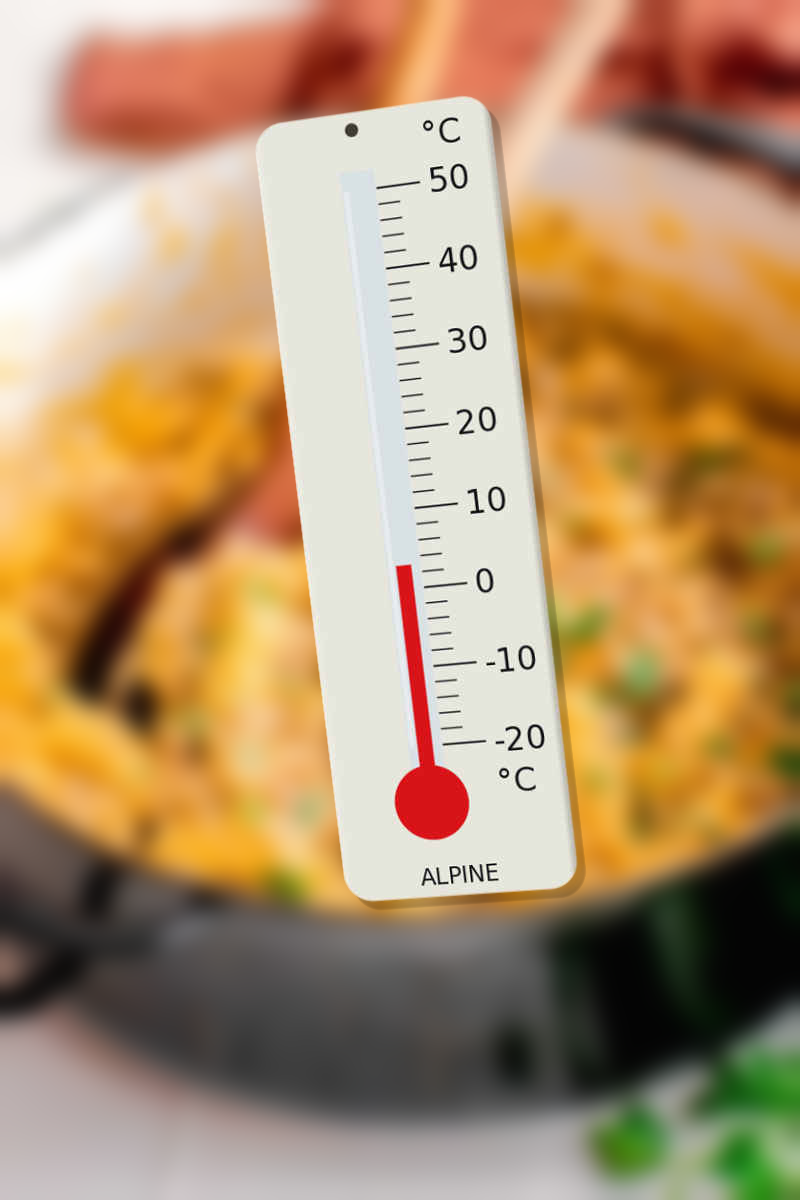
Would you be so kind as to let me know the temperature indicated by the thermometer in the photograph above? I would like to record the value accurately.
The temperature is 3 °C
